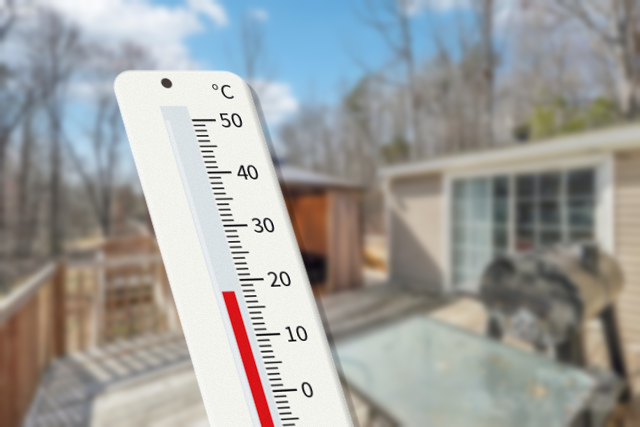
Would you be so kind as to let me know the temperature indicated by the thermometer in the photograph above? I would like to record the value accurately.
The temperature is 18 °C
